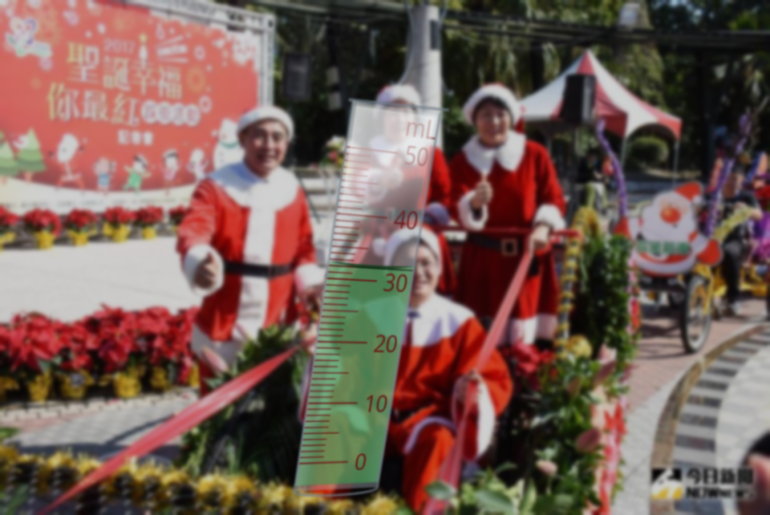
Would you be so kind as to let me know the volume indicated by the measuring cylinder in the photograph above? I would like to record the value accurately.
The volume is 32 mL
